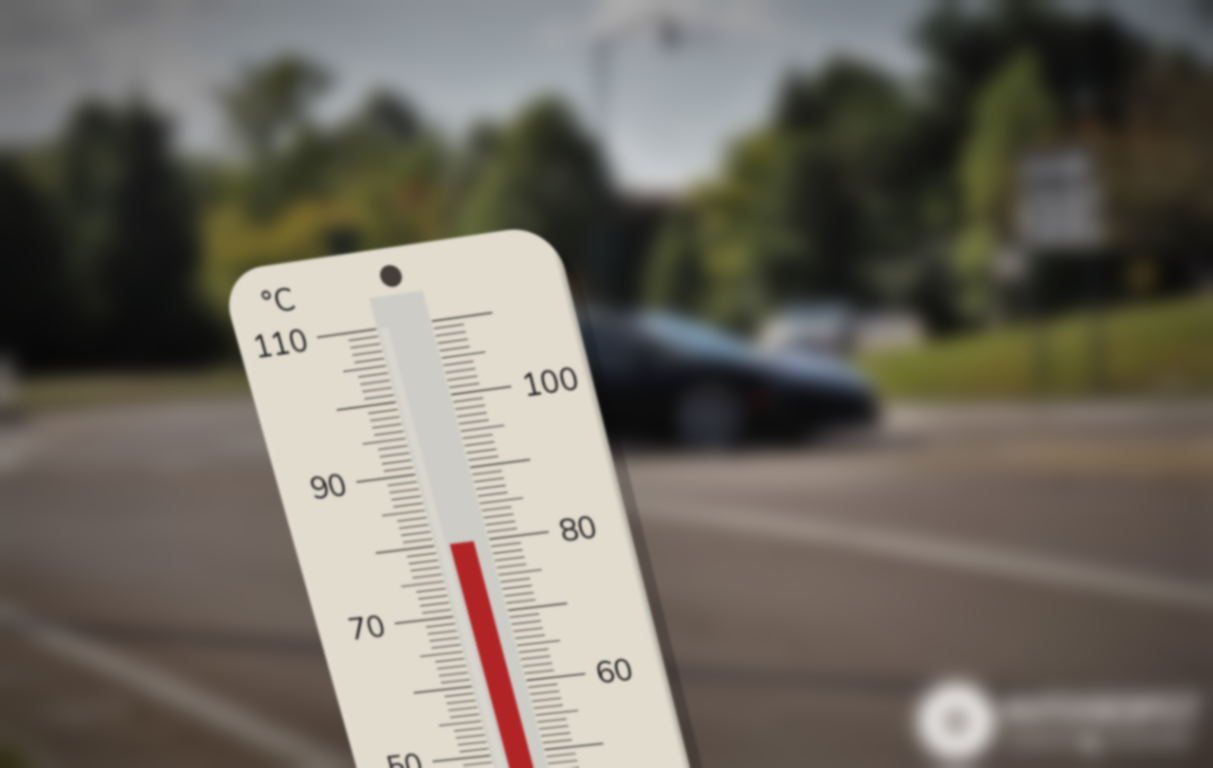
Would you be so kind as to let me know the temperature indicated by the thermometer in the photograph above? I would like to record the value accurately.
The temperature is 80 °C
